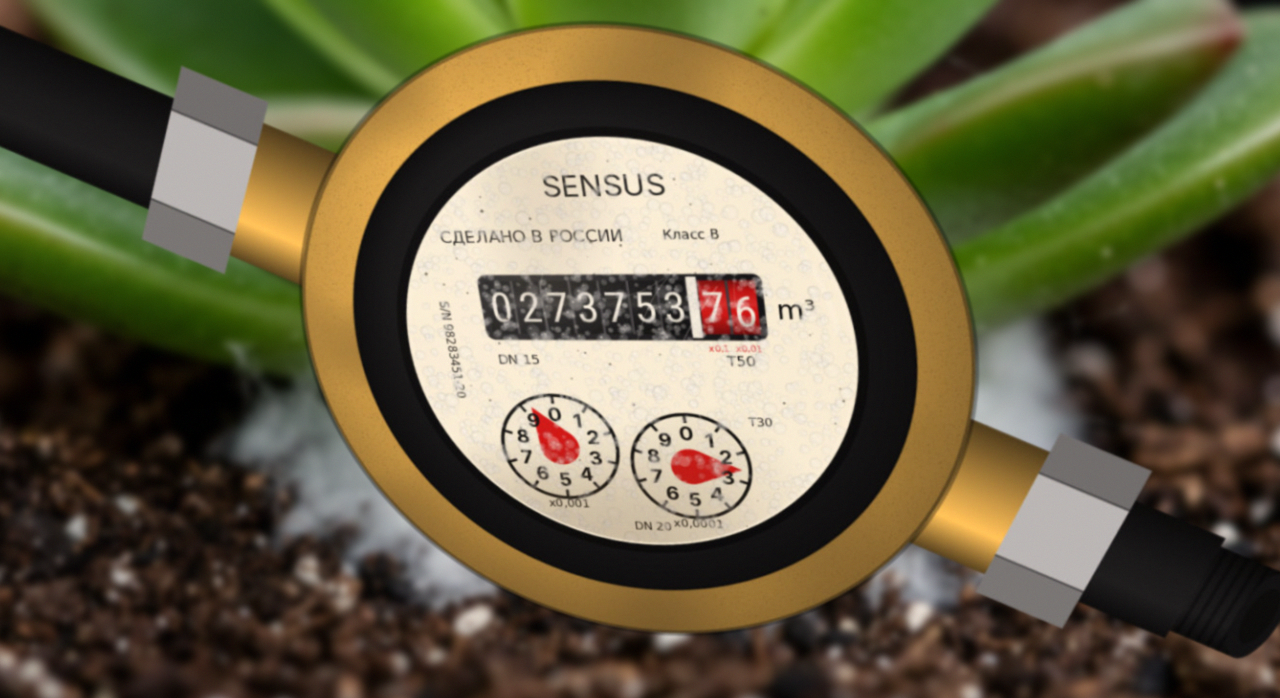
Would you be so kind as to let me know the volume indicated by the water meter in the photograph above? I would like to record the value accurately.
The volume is 273753.7592 m³
